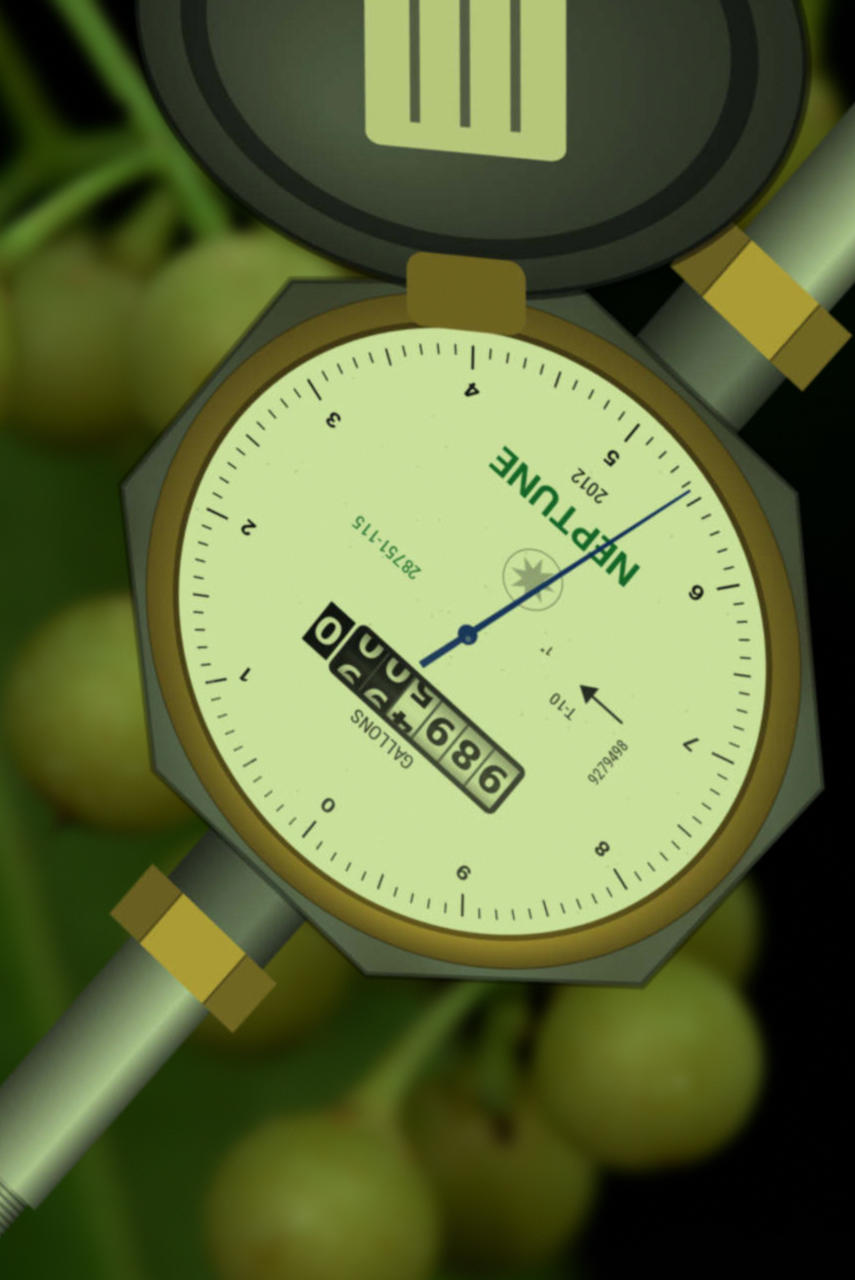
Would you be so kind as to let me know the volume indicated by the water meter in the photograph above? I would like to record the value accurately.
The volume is 9894995.4 gal
